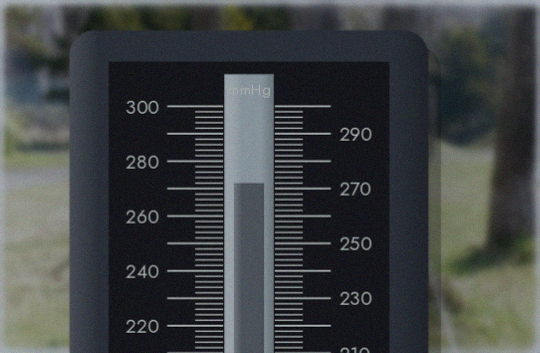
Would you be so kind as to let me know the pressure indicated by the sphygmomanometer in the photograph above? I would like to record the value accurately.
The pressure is 272 mmHg
